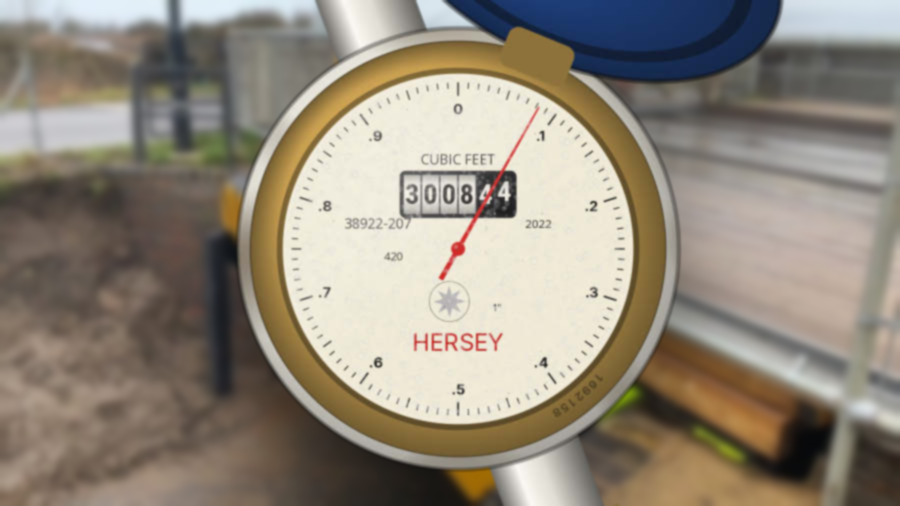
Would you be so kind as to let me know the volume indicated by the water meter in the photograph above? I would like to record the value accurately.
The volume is 300844.08 ft³
